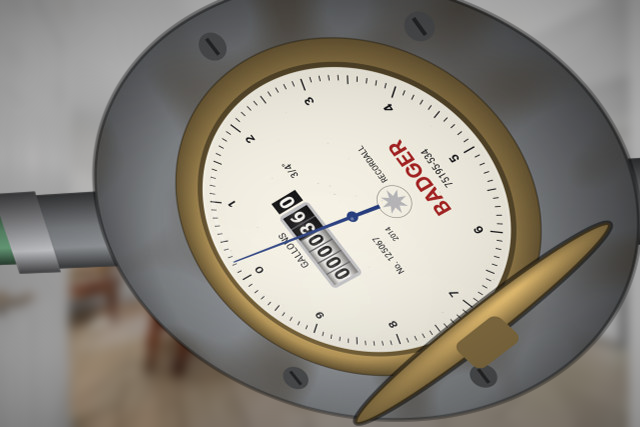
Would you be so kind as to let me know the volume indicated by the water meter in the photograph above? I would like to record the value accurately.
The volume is 360.2 gal
